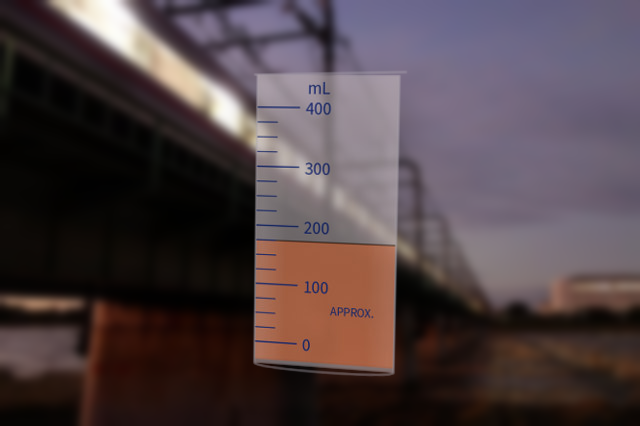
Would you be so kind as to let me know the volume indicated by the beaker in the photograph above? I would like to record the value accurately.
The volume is 175 mL
